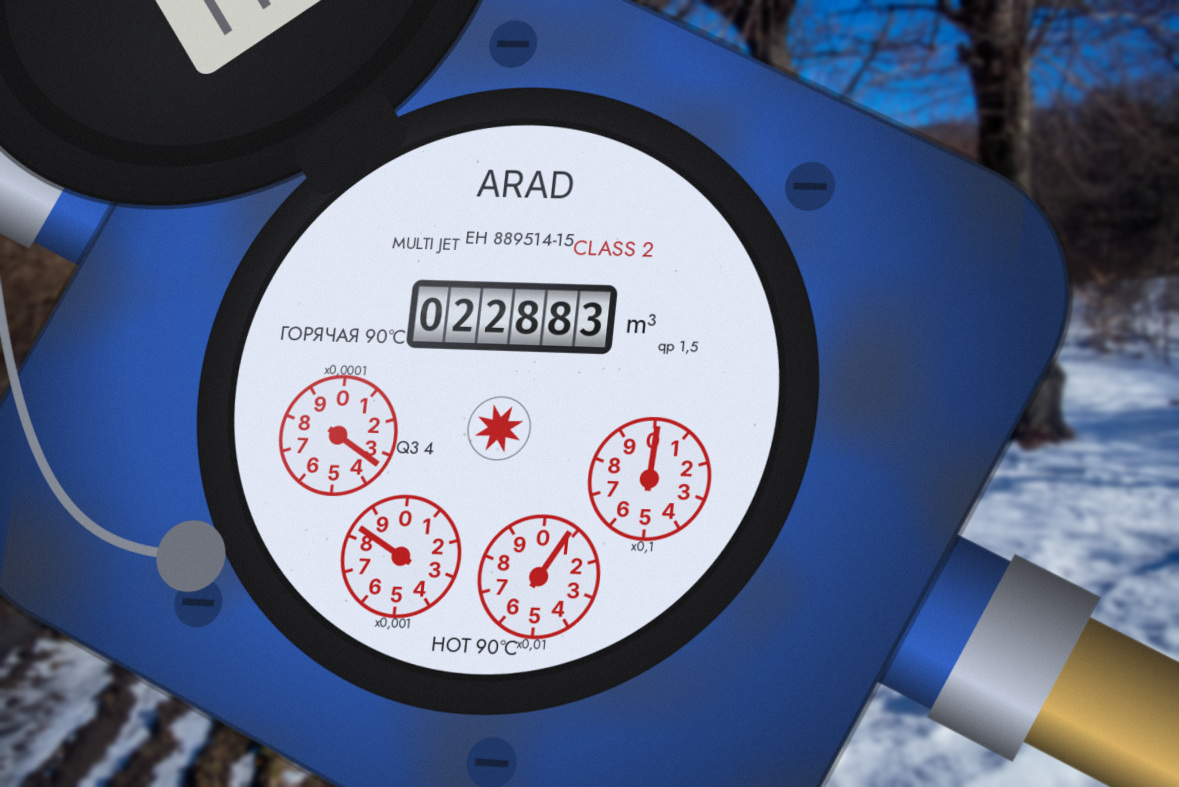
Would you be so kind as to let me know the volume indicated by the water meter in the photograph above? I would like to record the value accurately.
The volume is 22883.0083 m³
